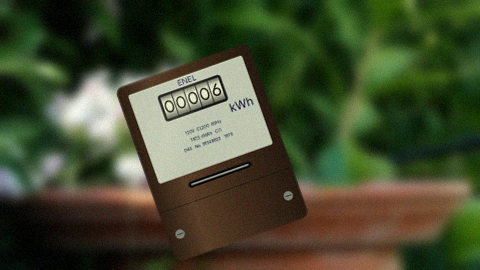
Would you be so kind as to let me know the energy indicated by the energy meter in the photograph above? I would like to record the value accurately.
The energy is 6 kWh
